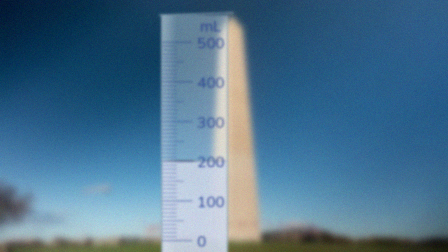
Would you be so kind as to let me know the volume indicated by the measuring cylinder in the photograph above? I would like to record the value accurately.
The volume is 200 mL
